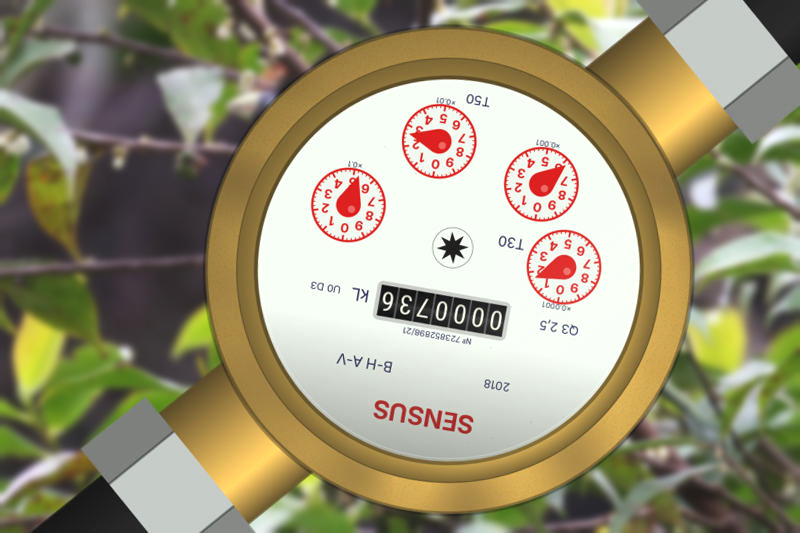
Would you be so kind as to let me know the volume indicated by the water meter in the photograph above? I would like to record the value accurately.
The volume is 736.5261 kL
